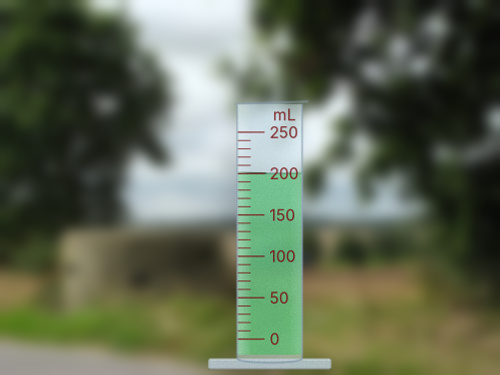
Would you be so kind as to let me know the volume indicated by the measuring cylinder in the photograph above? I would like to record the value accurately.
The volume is 200 mL
